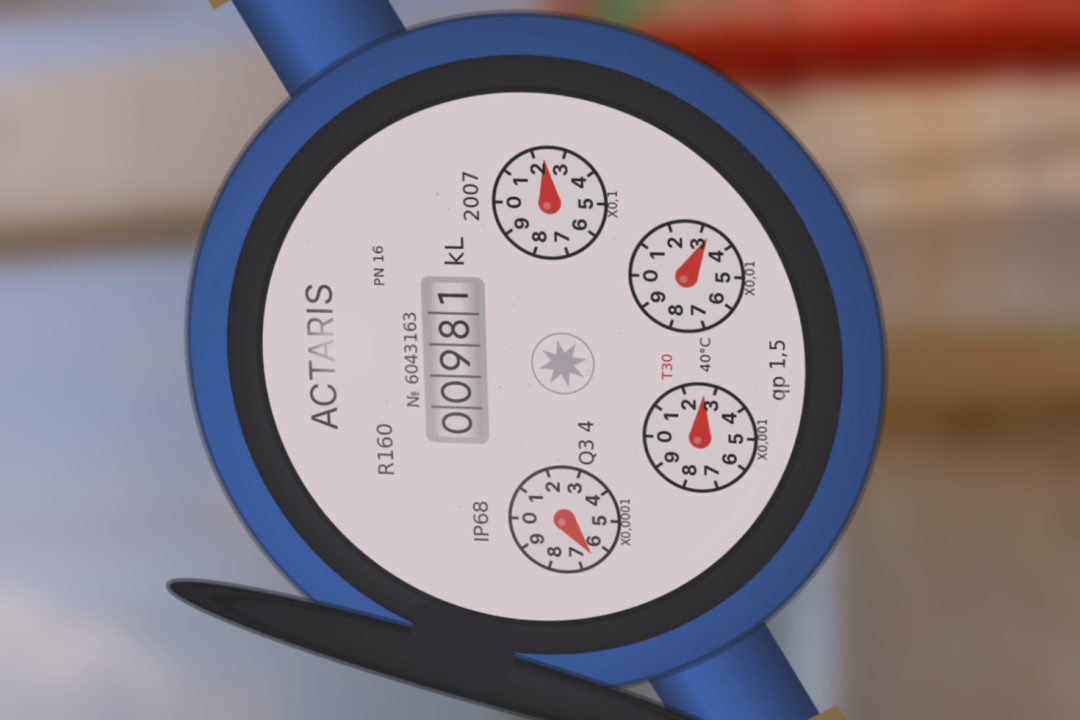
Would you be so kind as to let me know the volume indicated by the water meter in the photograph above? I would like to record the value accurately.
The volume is 981.2326 kL
